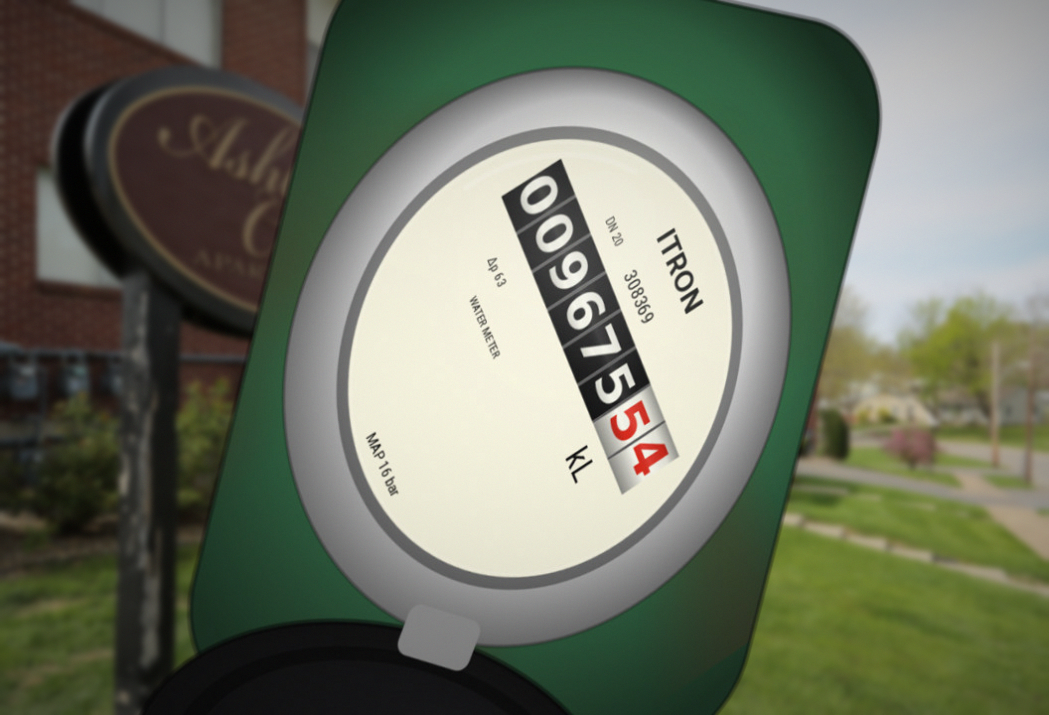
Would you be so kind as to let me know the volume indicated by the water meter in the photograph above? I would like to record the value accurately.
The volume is 9675.54 kL
